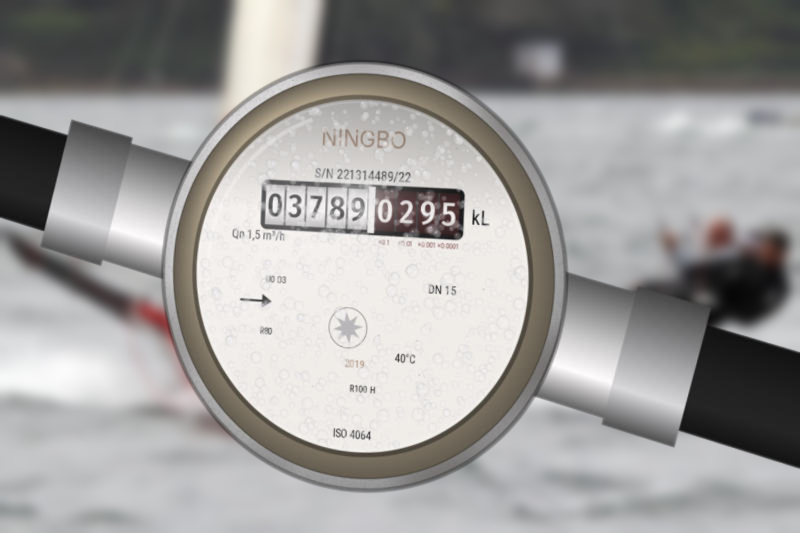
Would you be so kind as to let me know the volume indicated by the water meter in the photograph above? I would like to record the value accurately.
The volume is 3789.0295 kL
